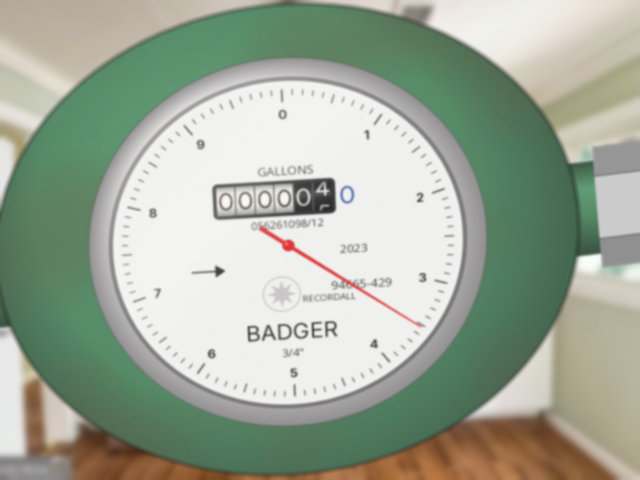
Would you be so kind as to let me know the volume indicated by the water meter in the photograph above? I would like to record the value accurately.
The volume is 43.5 gal
